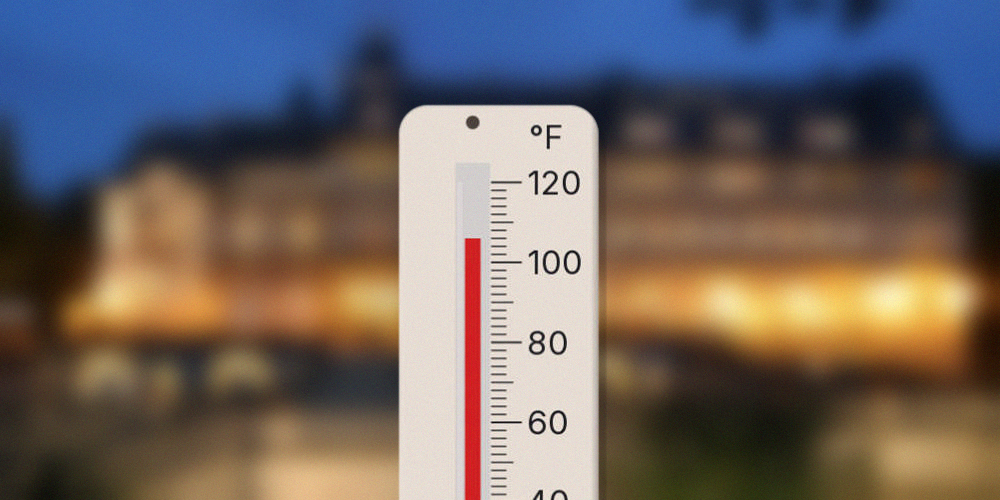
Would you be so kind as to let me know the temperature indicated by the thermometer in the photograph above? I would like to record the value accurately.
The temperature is 106 °F
